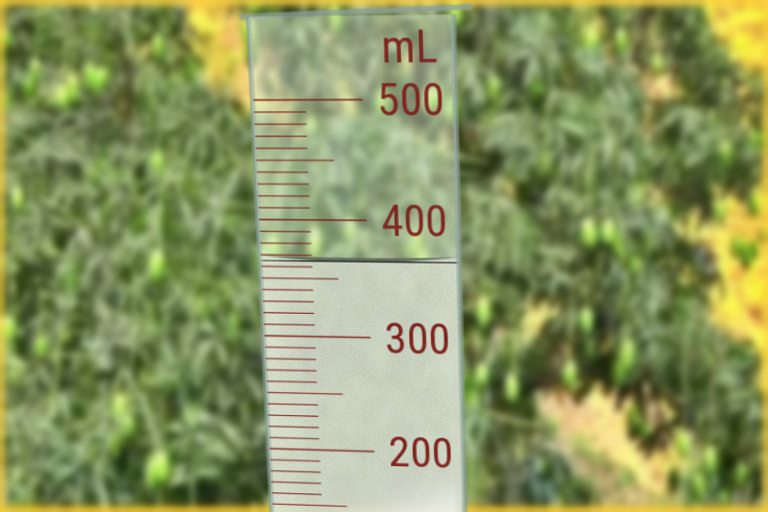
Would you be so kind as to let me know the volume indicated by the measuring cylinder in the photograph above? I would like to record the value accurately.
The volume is 365 mL
